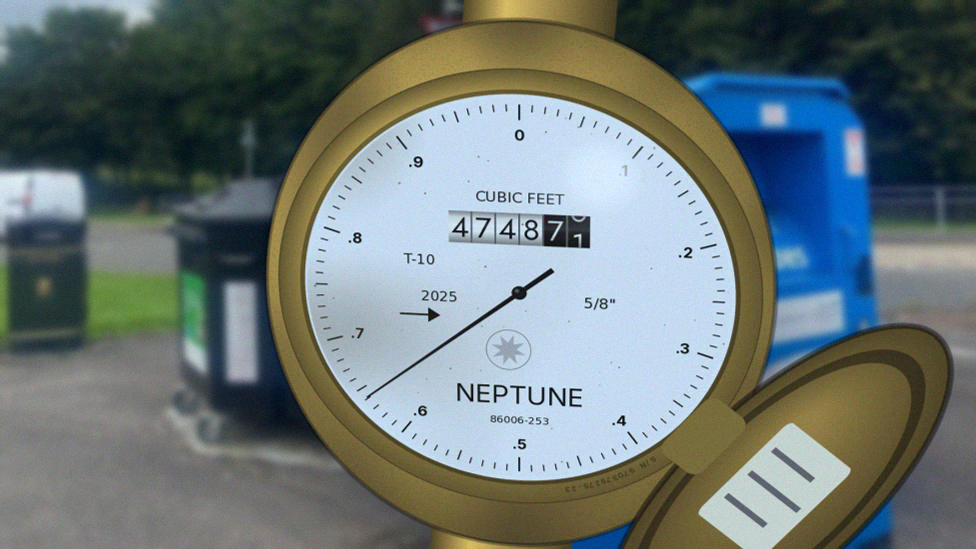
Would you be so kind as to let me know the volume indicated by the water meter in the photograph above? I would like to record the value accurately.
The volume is 474870.64 ft³
